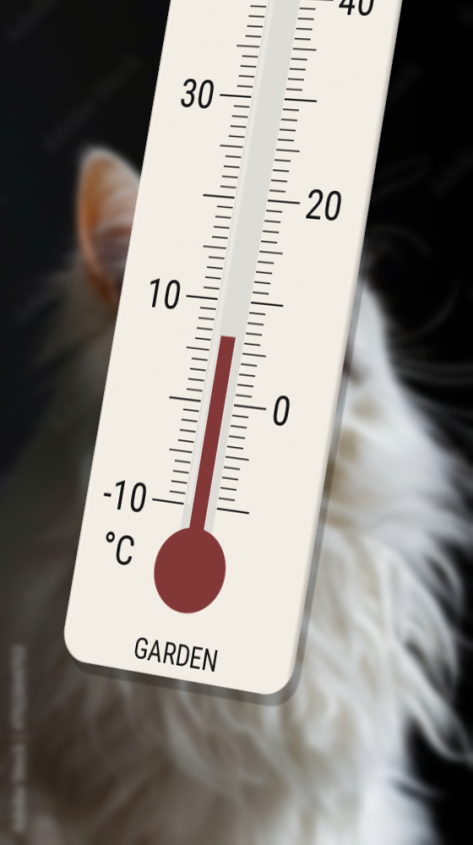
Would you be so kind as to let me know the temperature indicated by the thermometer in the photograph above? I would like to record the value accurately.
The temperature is 6.5 °C
